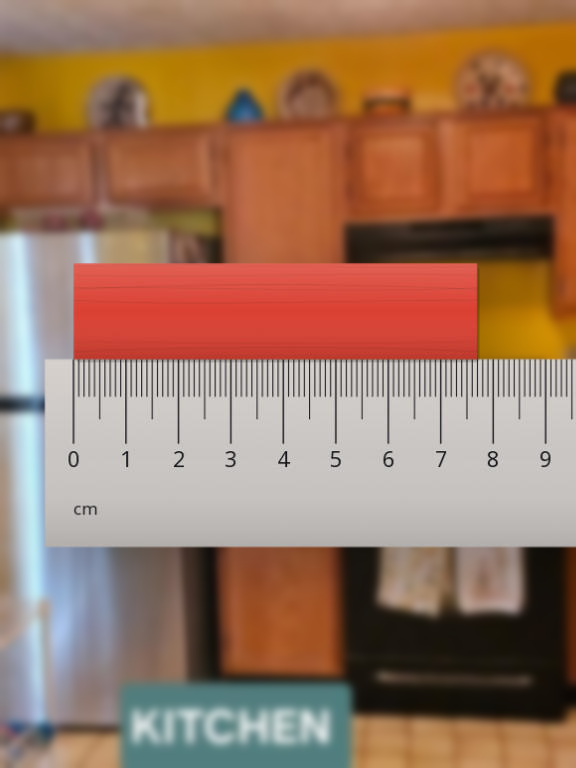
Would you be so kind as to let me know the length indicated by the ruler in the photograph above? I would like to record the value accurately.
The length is 7.7 cm
